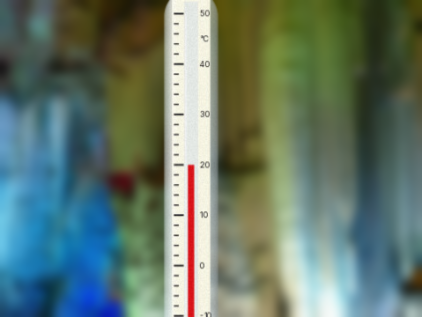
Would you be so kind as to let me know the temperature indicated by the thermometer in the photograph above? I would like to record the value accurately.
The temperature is 20 °C
